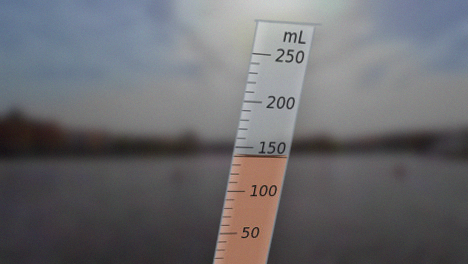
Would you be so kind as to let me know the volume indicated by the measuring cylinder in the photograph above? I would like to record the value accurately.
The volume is 140 mL
